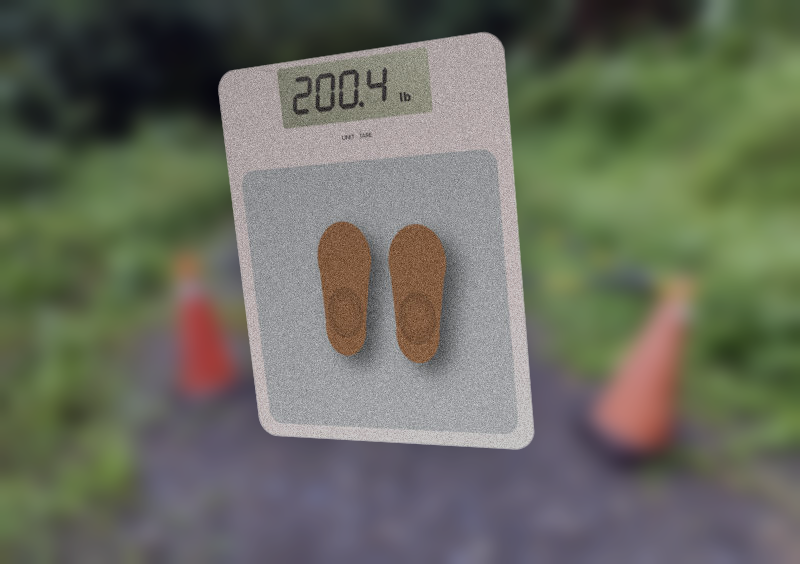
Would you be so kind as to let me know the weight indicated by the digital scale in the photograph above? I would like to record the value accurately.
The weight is 200.4 lb
